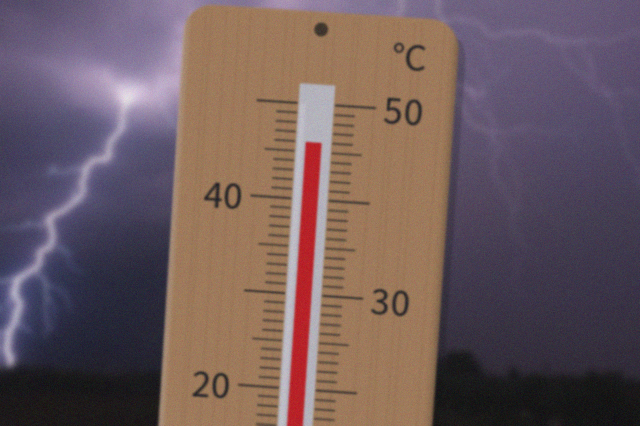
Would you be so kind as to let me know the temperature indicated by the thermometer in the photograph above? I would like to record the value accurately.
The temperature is 46 °C
